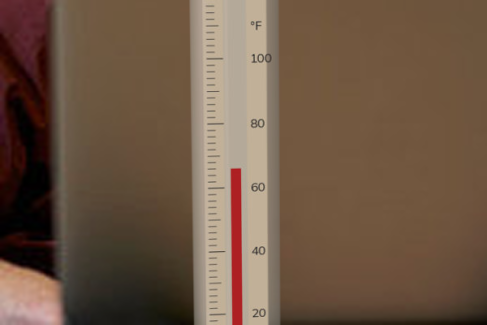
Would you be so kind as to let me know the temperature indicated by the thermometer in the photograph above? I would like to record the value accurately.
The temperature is 66 °F
